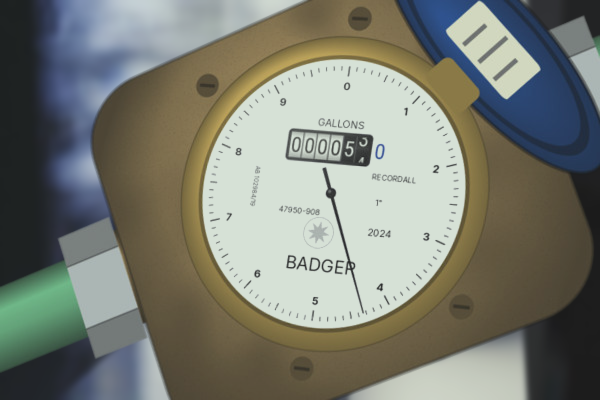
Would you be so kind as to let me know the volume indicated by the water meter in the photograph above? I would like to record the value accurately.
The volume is 534.3 gal
